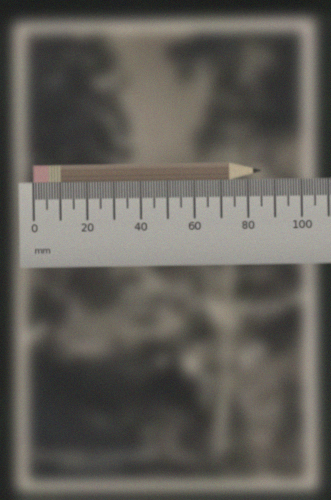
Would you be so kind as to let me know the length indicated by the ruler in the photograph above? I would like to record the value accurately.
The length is 85 mm
